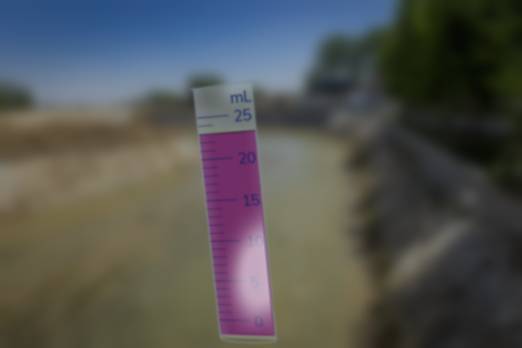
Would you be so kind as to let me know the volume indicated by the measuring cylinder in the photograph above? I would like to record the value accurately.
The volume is 23 mL
